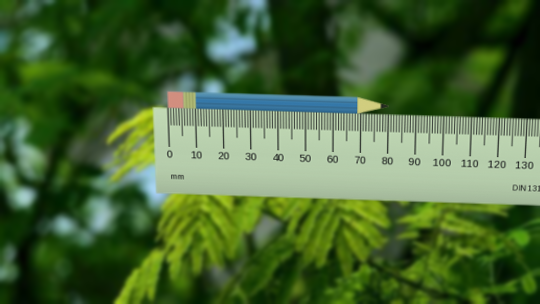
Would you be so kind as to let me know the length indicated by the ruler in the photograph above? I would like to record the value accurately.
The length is 80 mm
